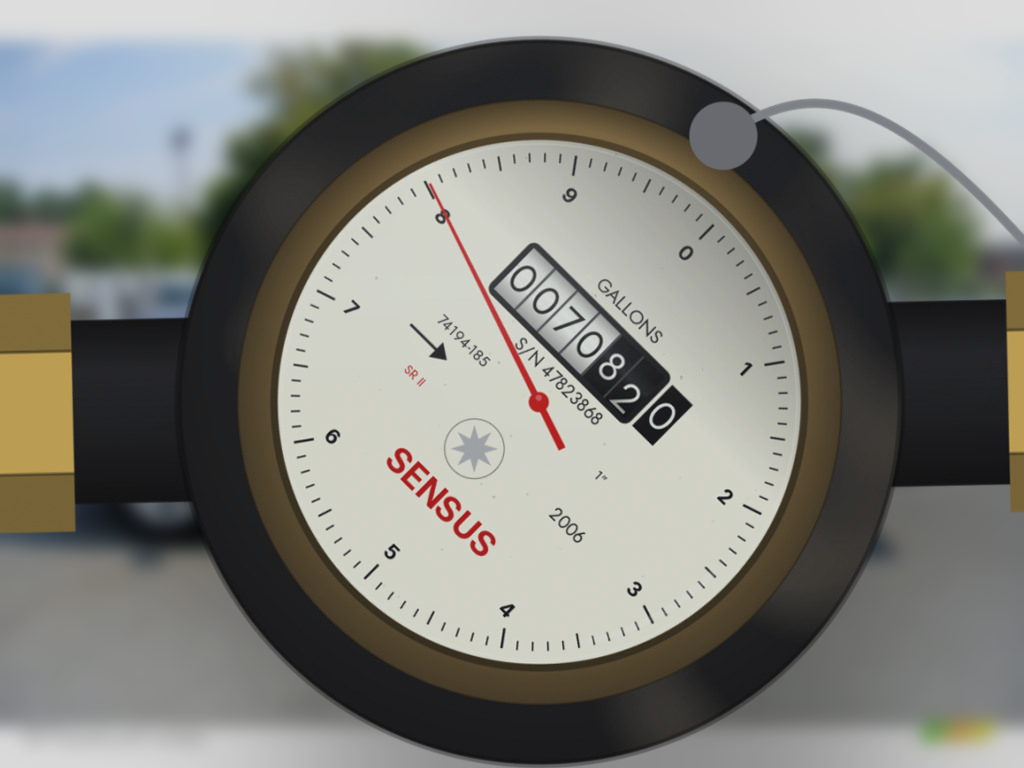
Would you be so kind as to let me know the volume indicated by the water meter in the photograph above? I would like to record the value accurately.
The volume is 70818.0 gal
